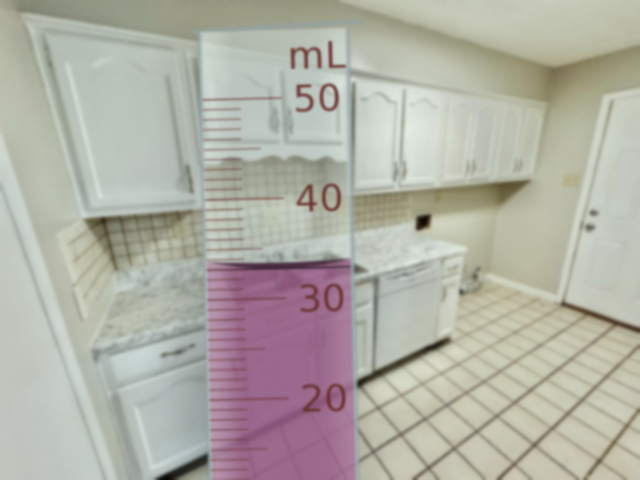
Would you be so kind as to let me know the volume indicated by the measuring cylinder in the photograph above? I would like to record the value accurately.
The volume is 33 mL
